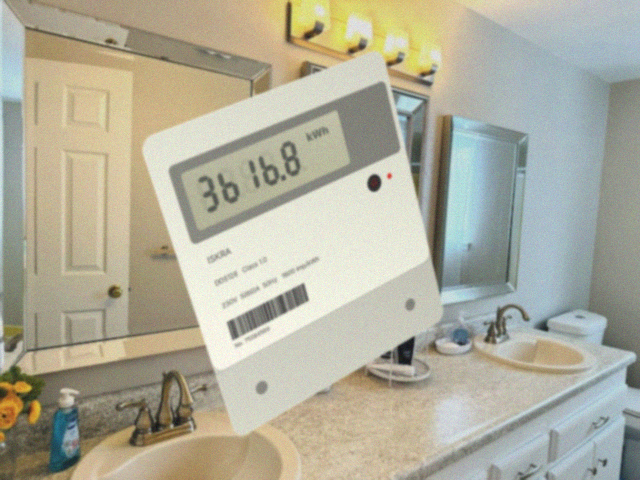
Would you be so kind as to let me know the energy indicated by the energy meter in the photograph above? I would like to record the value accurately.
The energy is 3616.8 kWh
